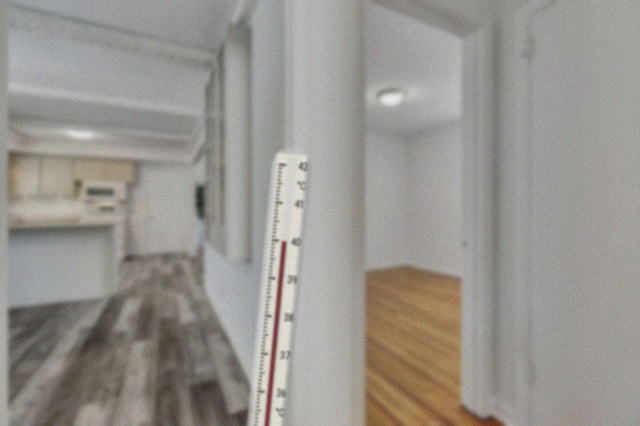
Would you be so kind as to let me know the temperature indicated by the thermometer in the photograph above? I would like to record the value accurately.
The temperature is 40 °C
